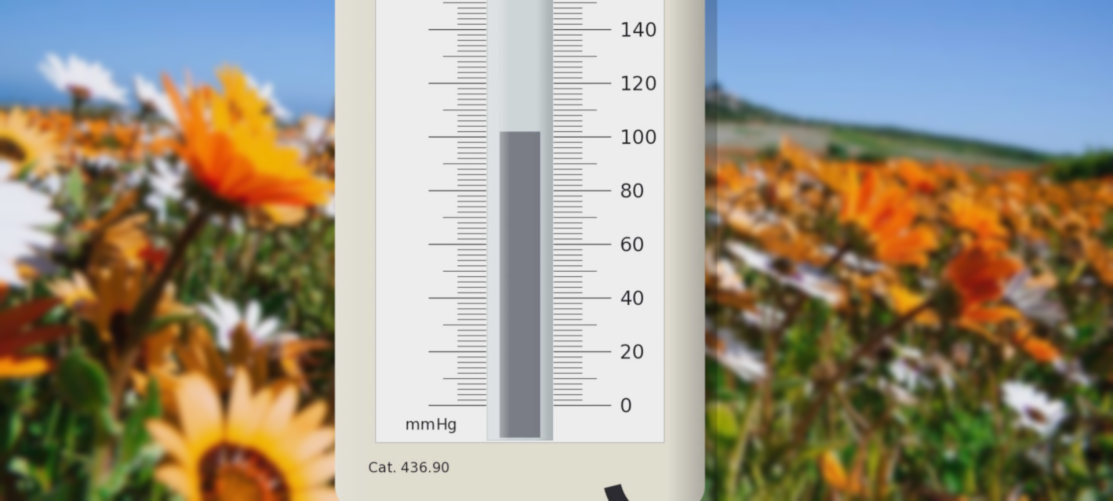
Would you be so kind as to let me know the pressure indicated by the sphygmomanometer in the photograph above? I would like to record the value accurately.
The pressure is 102 mmHg
